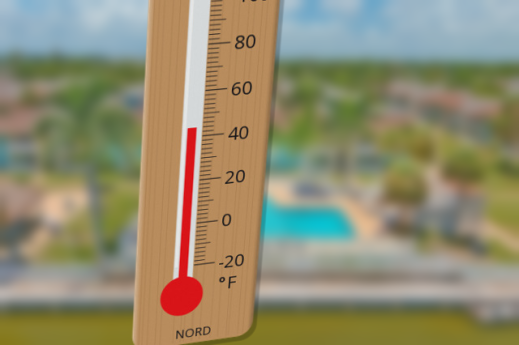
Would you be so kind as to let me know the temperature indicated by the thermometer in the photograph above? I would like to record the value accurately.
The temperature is 44 °F
